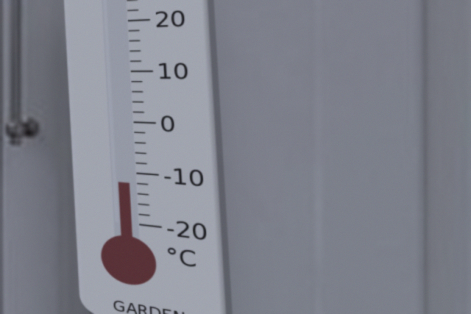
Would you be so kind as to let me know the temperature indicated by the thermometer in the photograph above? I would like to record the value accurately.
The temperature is -12 °C
